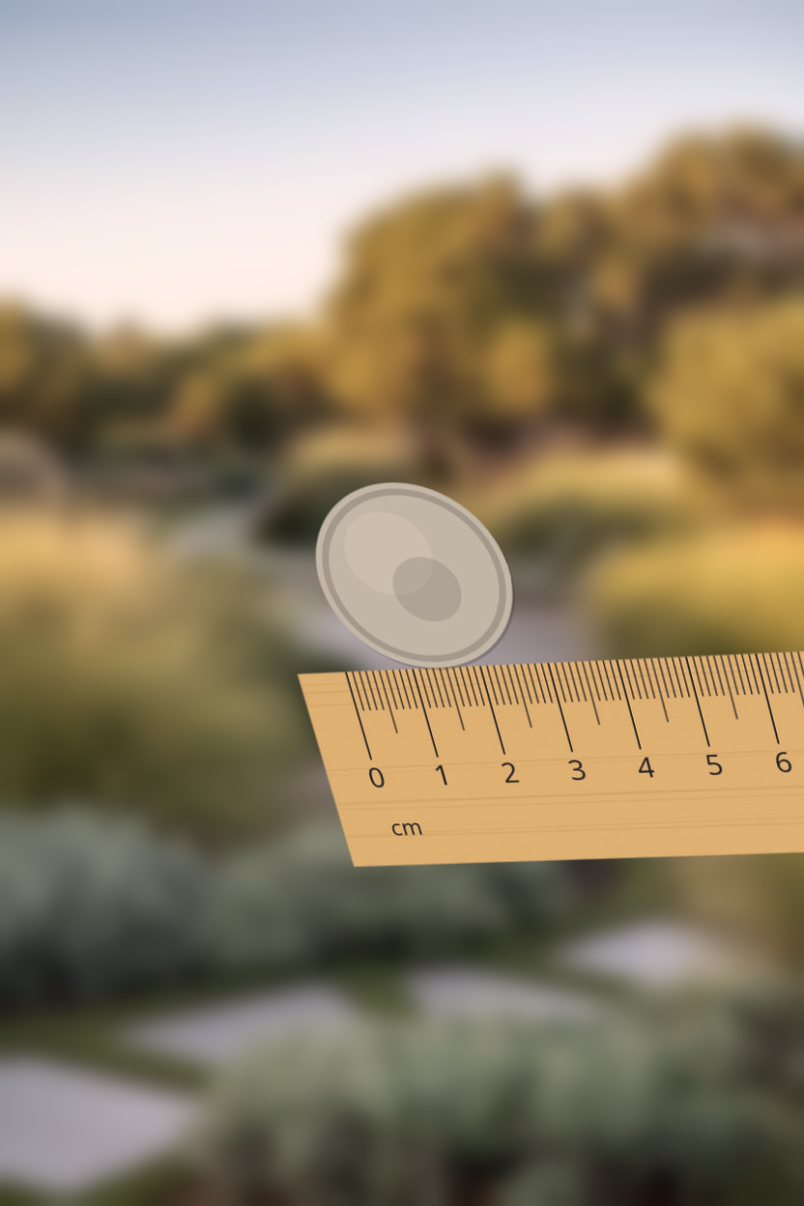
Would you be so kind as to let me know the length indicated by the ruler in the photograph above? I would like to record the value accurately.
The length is 2.8 cm
